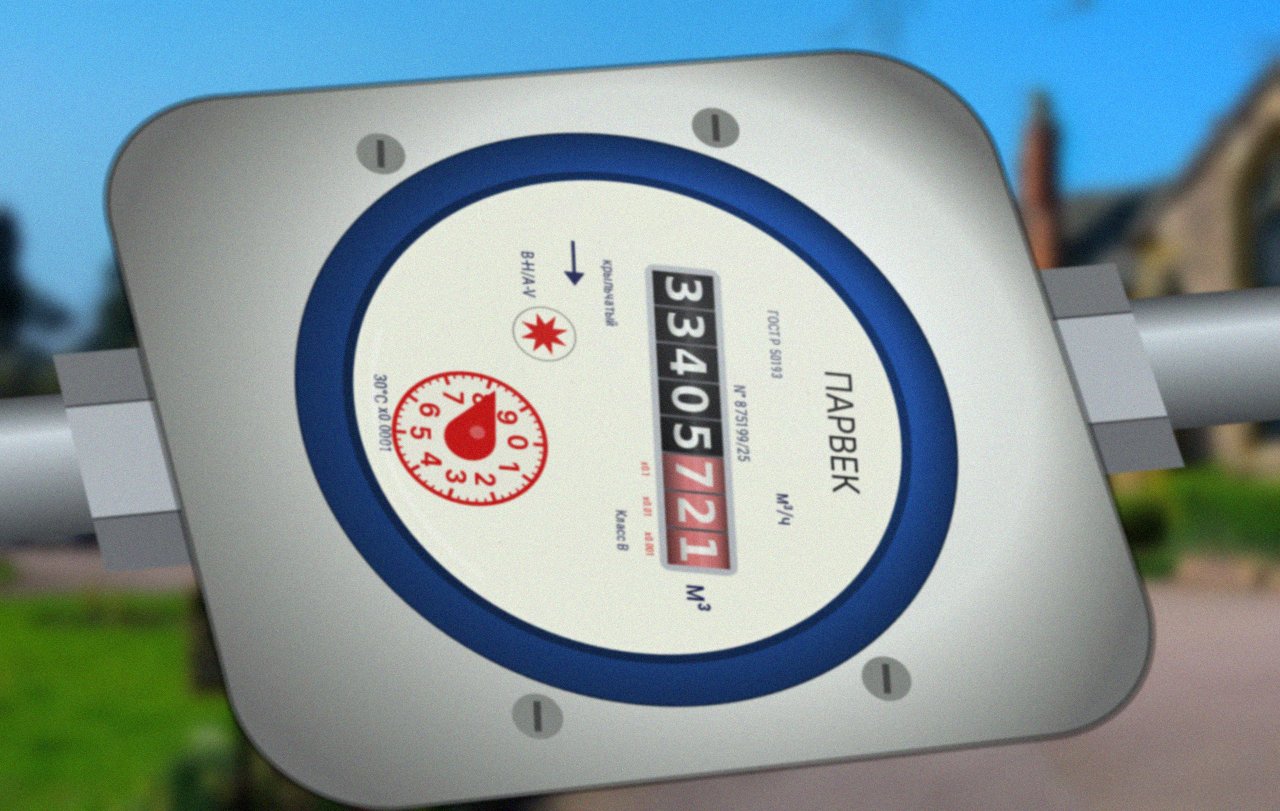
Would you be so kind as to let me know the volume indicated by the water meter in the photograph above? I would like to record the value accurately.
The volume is 33405.7218 m³
